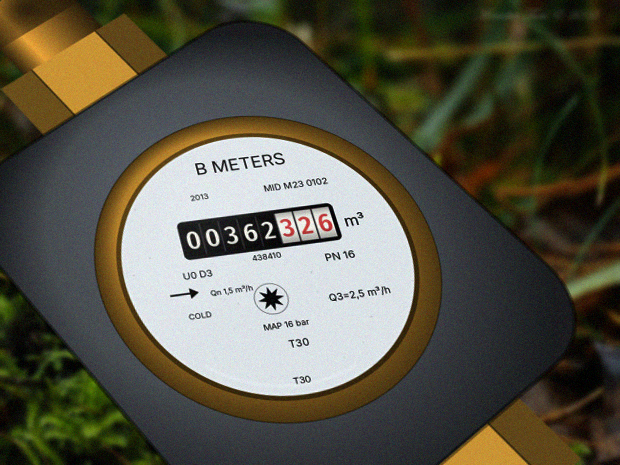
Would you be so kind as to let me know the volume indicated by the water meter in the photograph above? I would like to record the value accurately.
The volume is 362.326 m³
